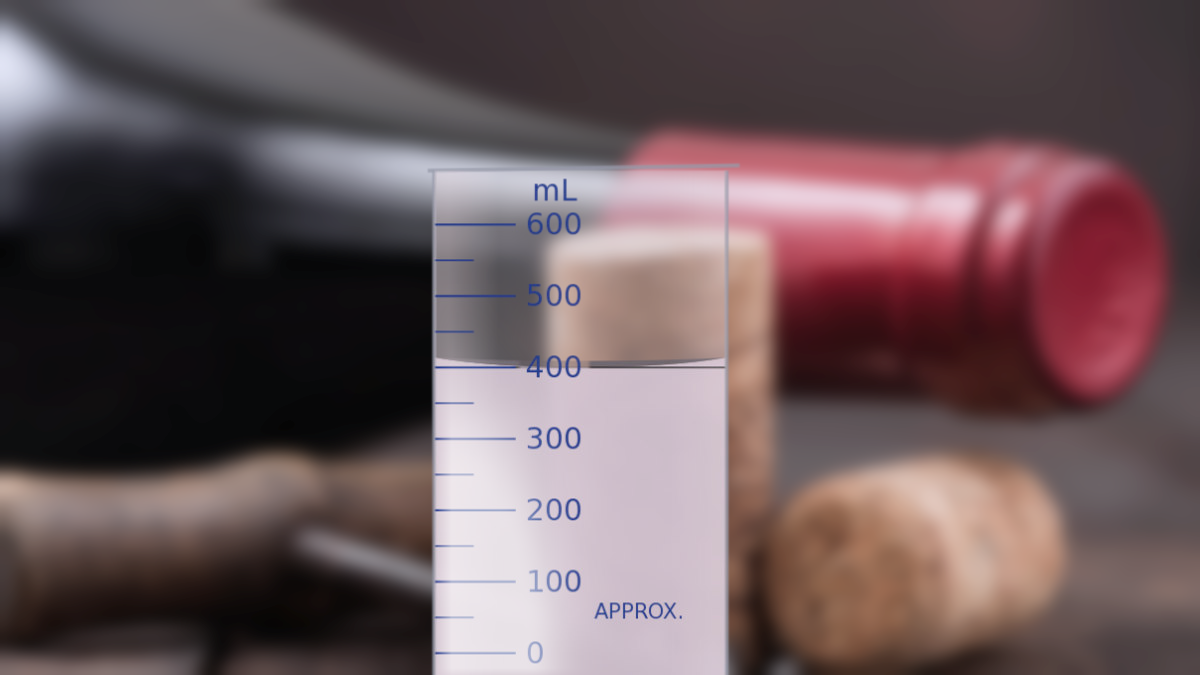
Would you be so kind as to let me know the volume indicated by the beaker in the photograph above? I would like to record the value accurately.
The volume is 400 mL
